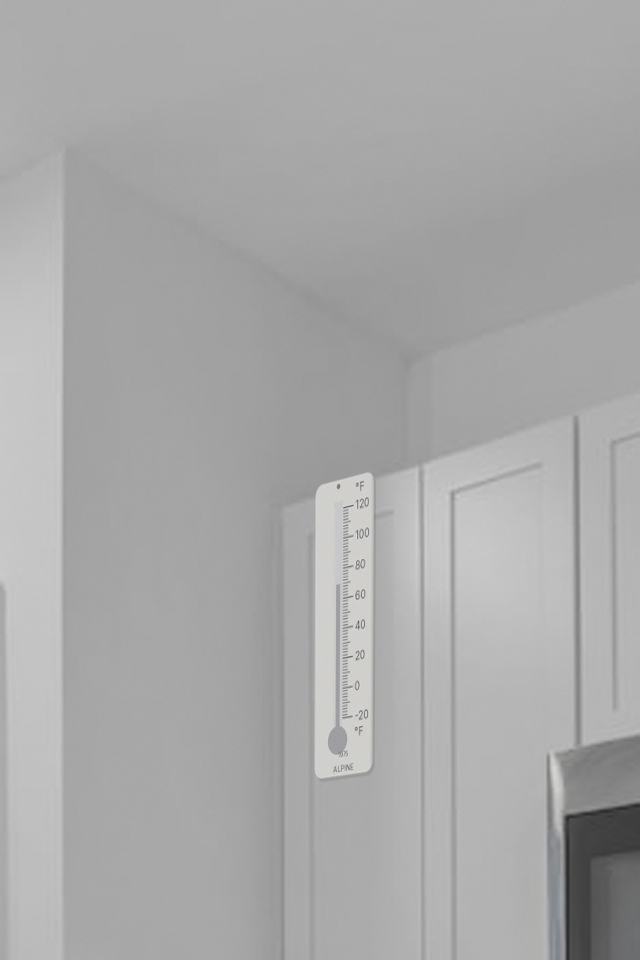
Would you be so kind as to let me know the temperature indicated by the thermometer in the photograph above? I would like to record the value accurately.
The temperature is 70 °F
